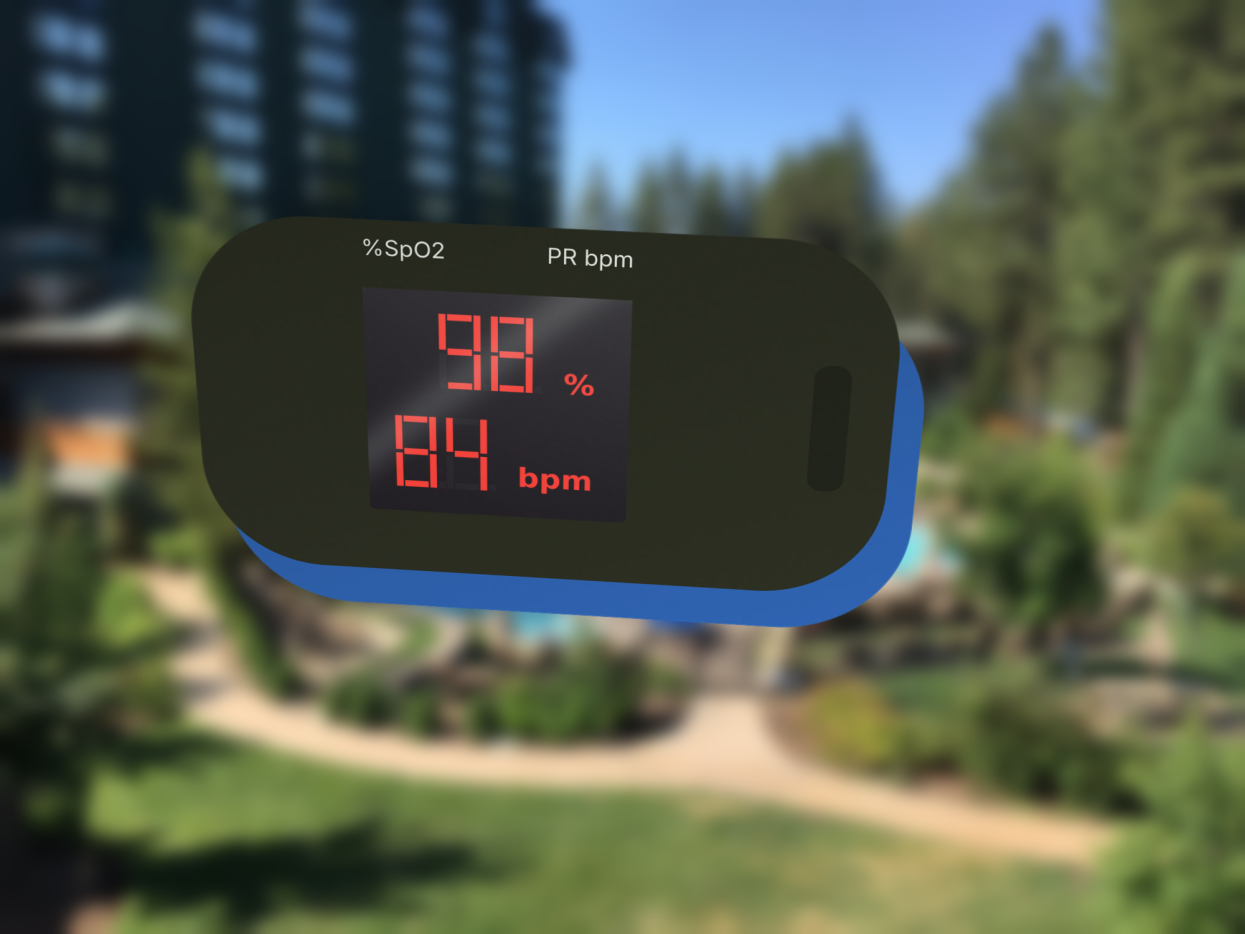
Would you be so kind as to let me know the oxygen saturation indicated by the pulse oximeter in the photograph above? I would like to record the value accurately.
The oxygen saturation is 98 %
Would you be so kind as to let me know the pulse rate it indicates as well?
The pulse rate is 84 bpm
